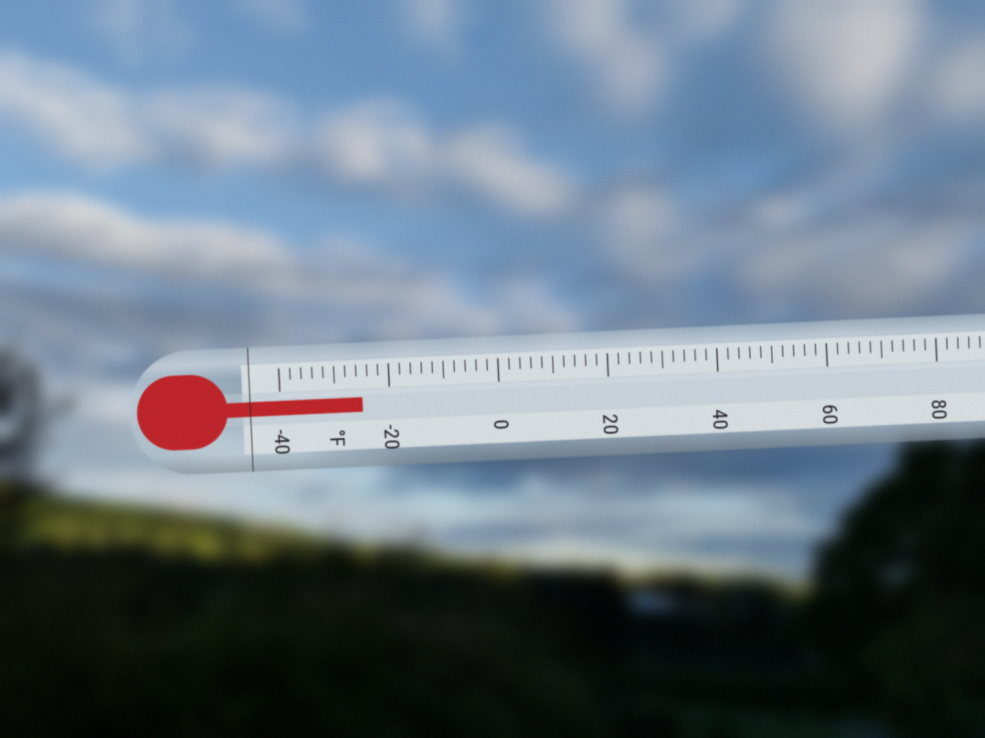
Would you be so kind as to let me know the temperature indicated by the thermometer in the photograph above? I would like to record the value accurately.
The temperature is -25 °F
